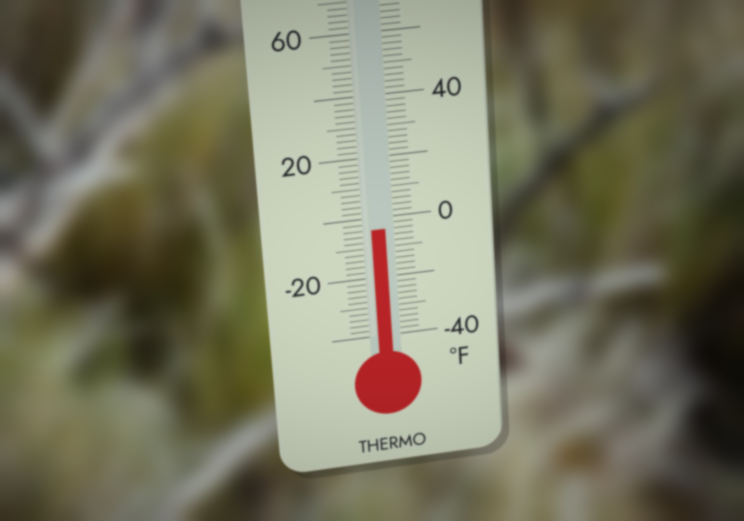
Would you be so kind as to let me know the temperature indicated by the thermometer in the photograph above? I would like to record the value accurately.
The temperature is -4 °F
